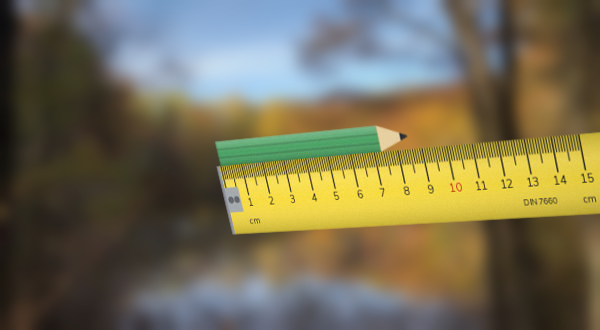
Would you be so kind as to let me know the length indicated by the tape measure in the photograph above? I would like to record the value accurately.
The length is 8.5 cm
